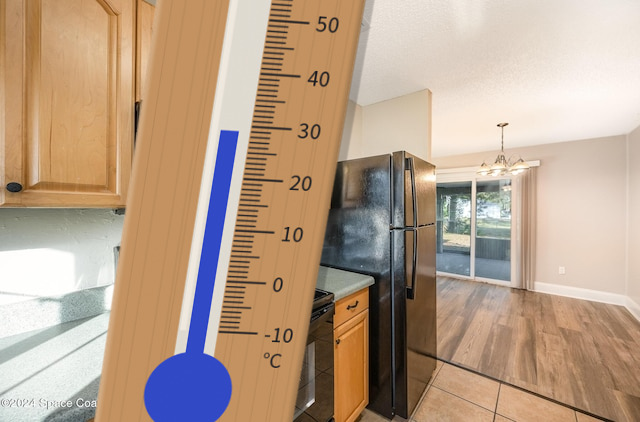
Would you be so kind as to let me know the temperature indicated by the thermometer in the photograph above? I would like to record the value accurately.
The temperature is 29 °C
